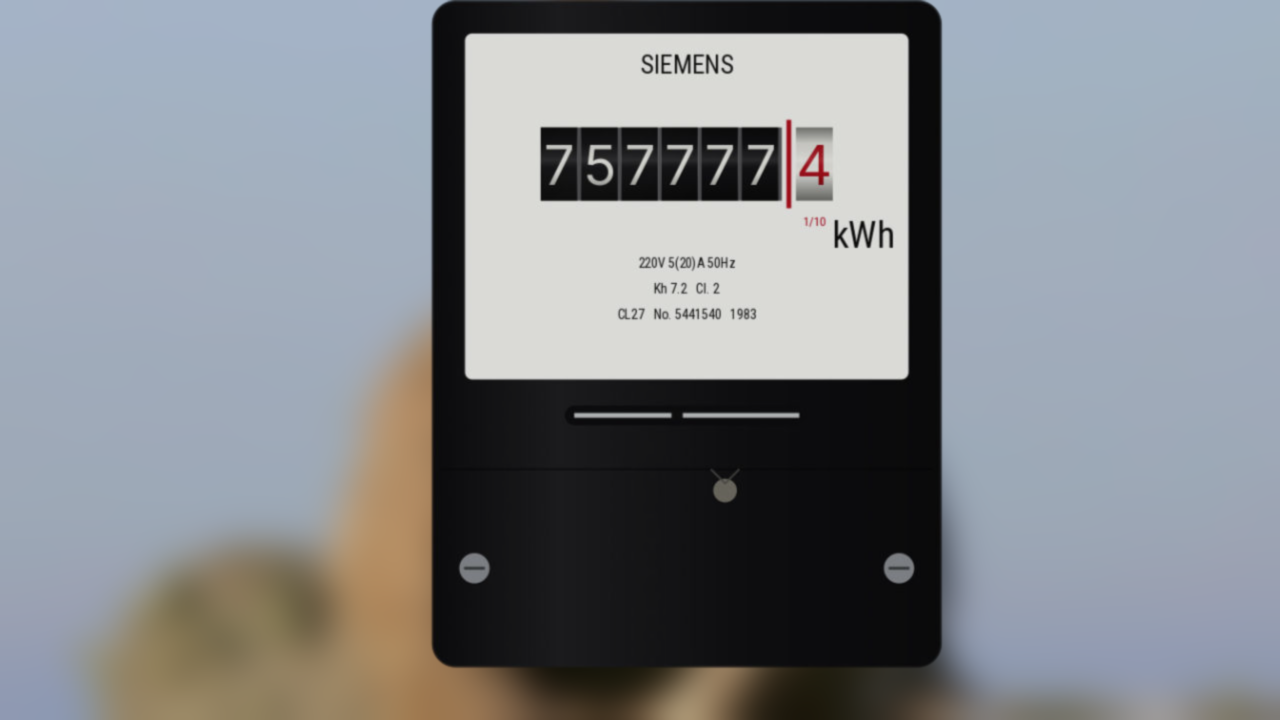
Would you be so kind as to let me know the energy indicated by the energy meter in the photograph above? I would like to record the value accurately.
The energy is 757777.4 kWh
